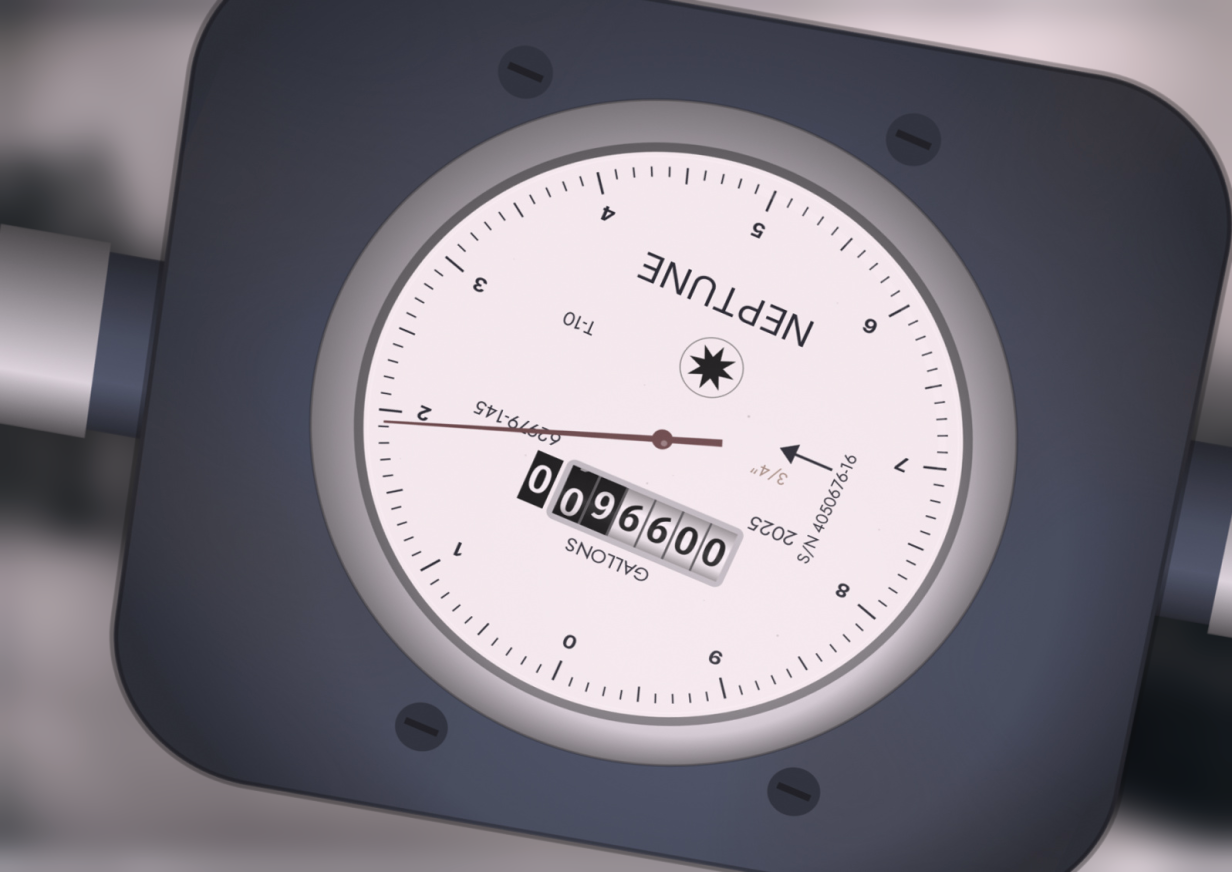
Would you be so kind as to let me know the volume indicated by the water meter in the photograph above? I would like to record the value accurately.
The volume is 99601.9 gal
